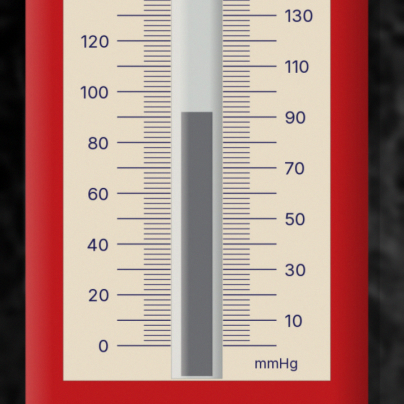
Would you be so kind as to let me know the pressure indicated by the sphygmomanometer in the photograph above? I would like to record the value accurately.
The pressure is 92 mmHg
